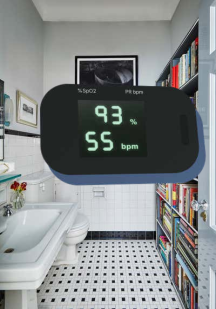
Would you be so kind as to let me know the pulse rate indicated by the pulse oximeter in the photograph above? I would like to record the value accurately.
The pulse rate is 55 bpm
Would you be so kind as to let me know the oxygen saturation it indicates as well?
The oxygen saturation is 93 %
